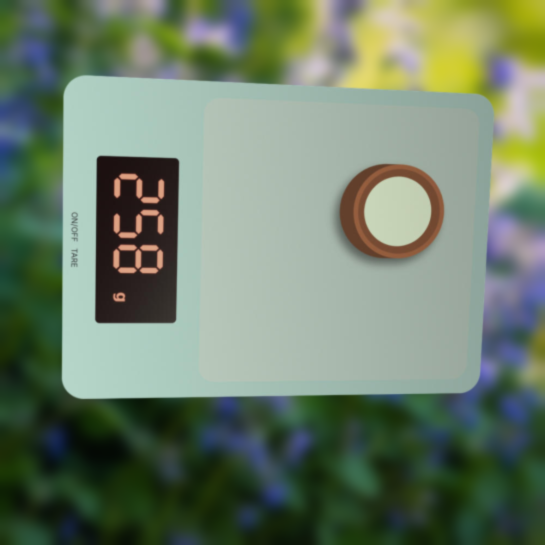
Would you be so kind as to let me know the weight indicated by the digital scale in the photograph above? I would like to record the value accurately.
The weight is 258 g
